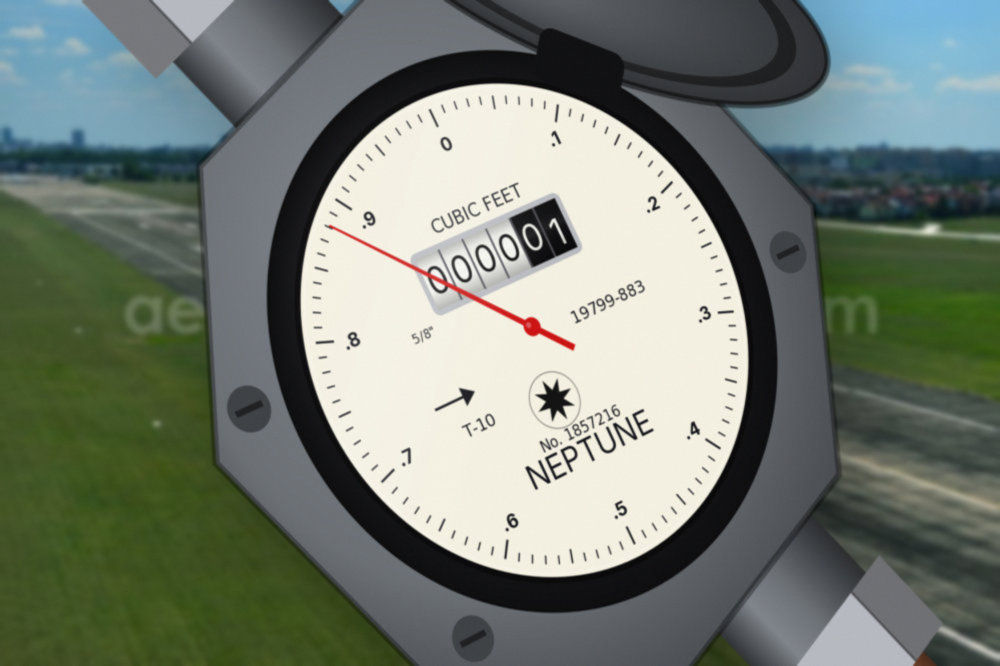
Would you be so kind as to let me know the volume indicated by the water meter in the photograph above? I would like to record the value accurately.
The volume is 0.88 ft³
